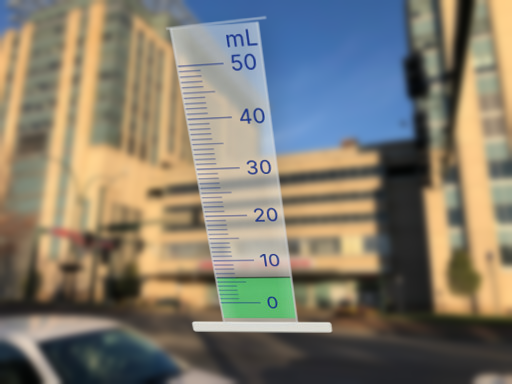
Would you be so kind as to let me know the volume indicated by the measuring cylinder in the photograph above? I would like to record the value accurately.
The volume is 6 mL
